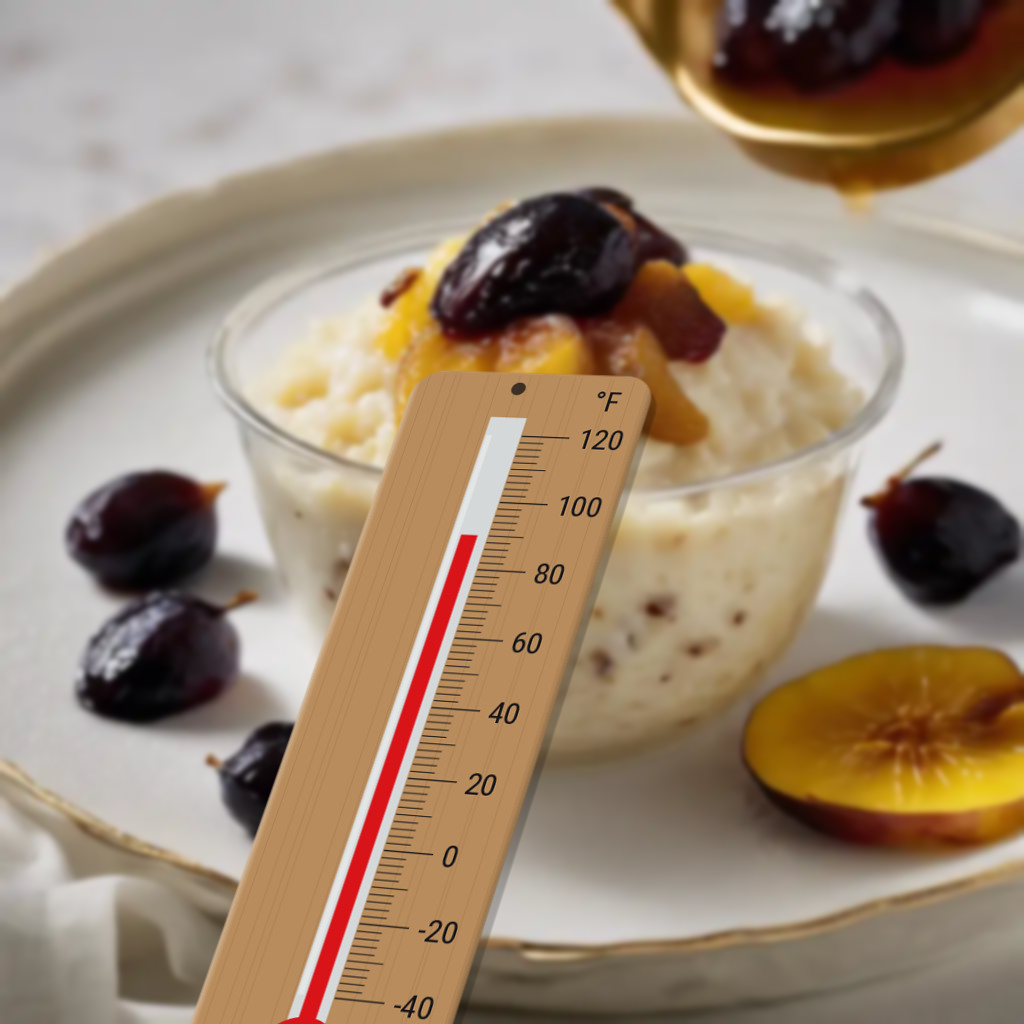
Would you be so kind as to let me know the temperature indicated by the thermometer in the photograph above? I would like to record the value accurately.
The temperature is 90 °F
